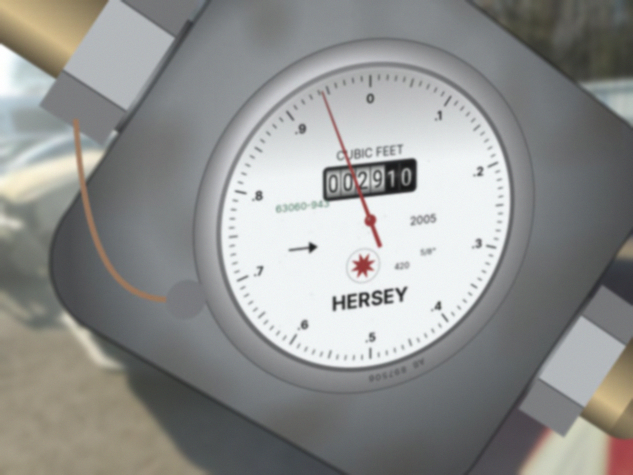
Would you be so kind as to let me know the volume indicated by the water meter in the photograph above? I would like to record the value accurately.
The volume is 2909.94 ft³
